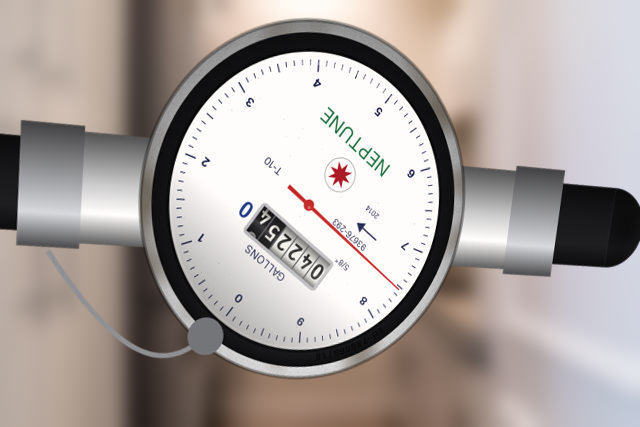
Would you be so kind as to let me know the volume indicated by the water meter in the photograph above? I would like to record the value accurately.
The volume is 422537.5 gal
